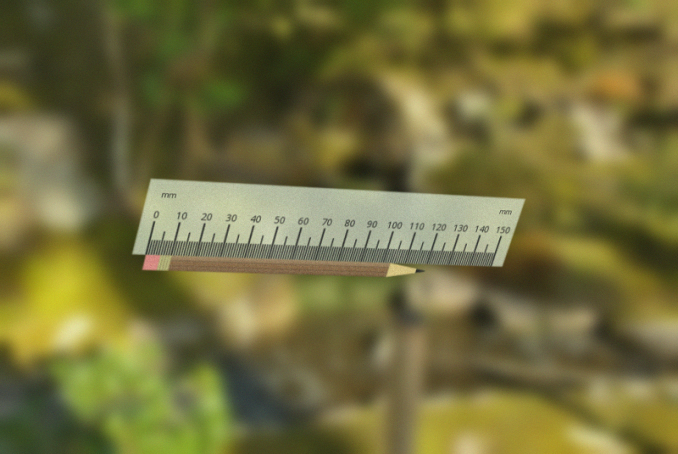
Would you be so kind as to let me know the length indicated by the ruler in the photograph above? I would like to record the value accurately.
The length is 120 mm
